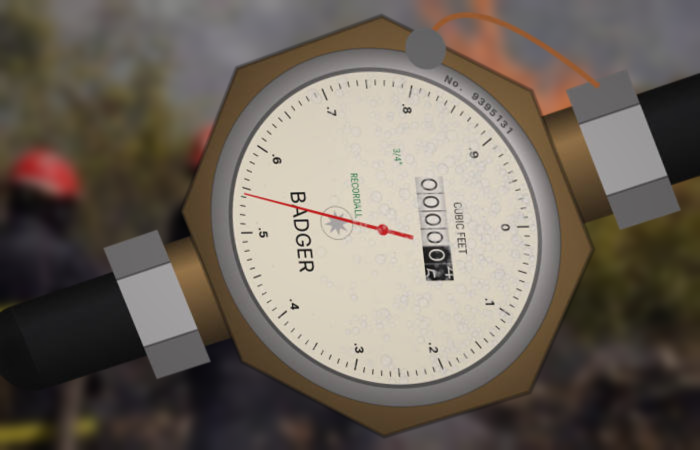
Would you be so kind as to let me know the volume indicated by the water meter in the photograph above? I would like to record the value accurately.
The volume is 4.54 ft³
